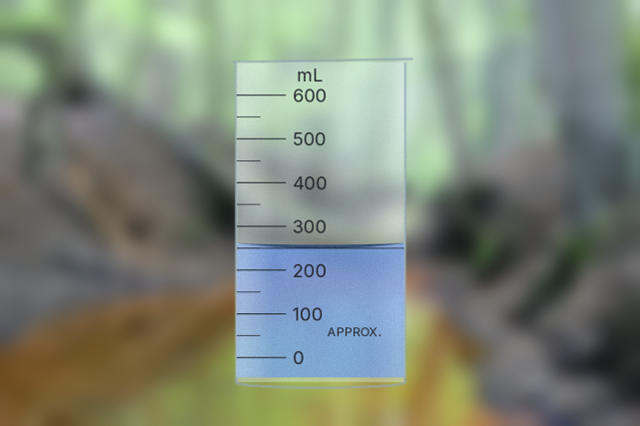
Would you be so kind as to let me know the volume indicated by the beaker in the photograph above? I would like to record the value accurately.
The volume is 250 mL
